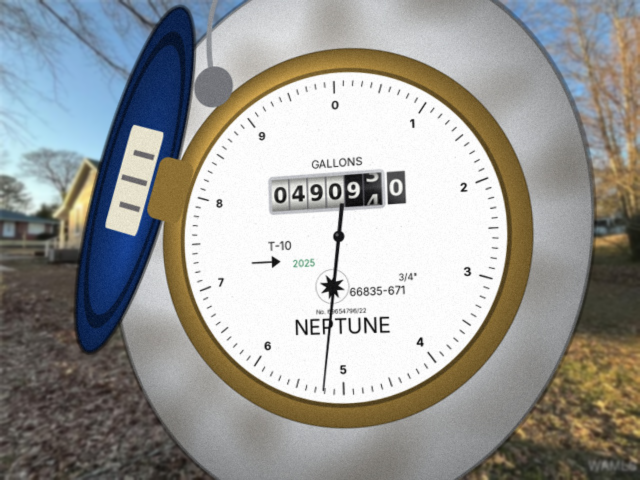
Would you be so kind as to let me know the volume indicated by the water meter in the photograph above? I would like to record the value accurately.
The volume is 490935.2 gal
